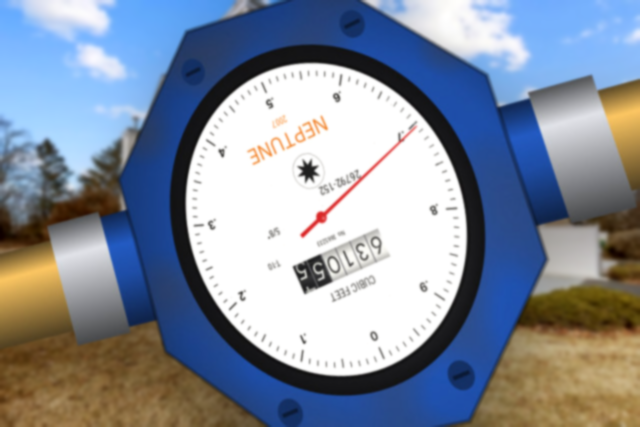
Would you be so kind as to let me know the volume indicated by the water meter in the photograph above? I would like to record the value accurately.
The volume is 631054.70 ft³
